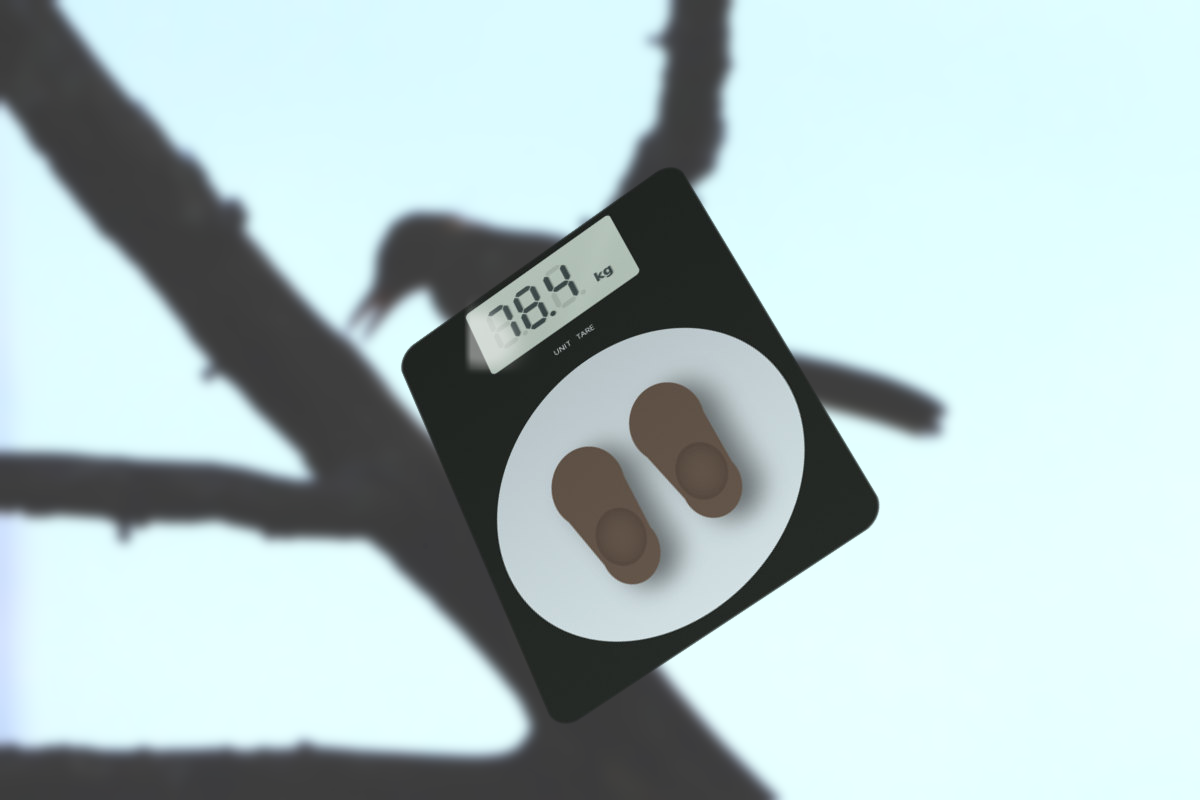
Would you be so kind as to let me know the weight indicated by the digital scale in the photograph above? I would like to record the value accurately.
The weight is 78.4 kg
